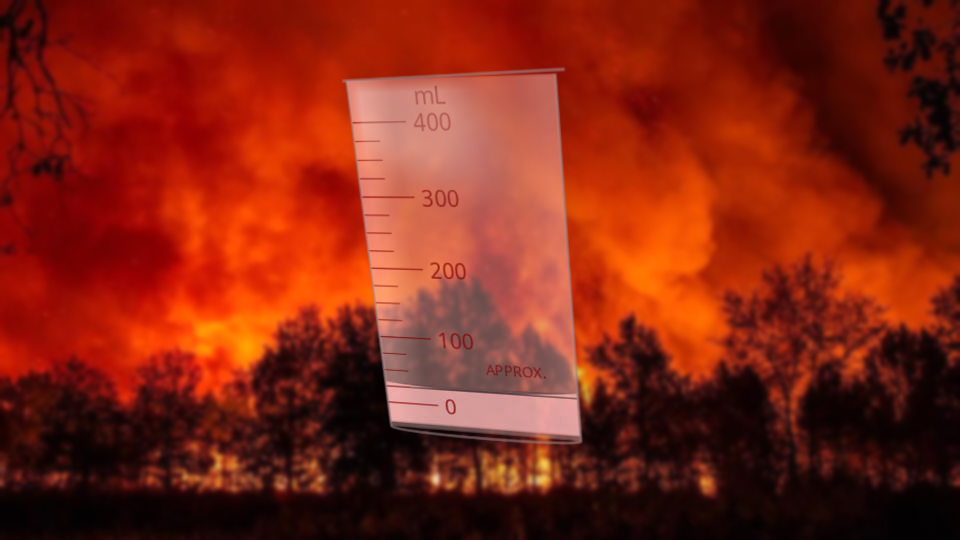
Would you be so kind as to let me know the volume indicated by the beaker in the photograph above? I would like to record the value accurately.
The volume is 25 mL
